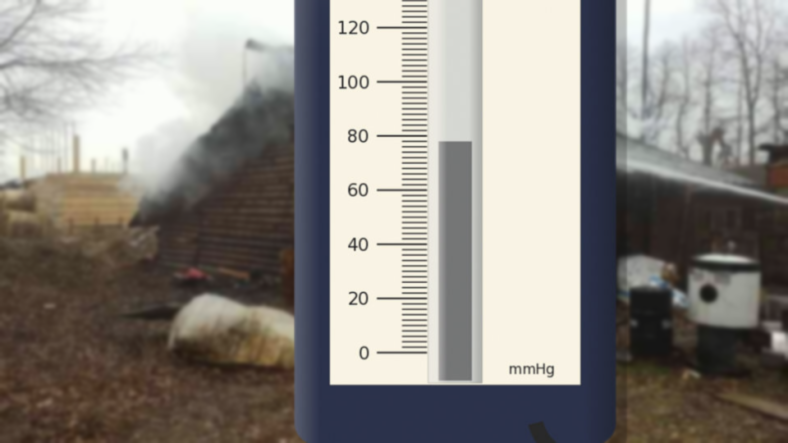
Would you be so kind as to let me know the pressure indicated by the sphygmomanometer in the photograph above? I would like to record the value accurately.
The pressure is 78 mmHg
